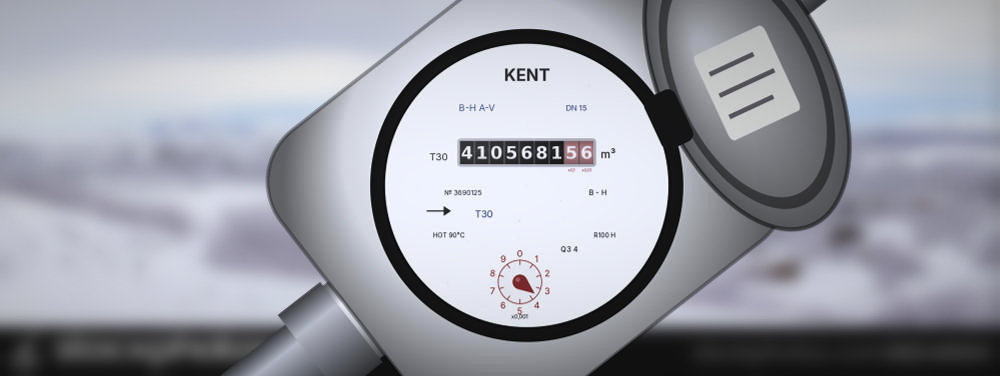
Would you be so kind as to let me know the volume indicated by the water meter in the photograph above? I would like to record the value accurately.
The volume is 4105681.563 m³
